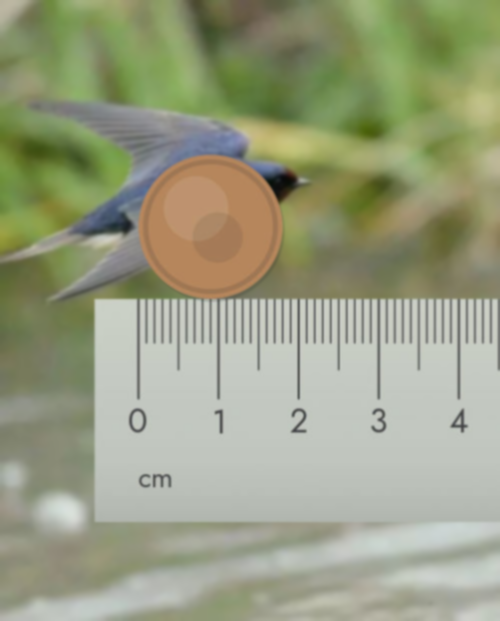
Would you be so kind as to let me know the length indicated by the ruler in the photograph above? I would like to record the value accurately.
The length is 1.8 cm
